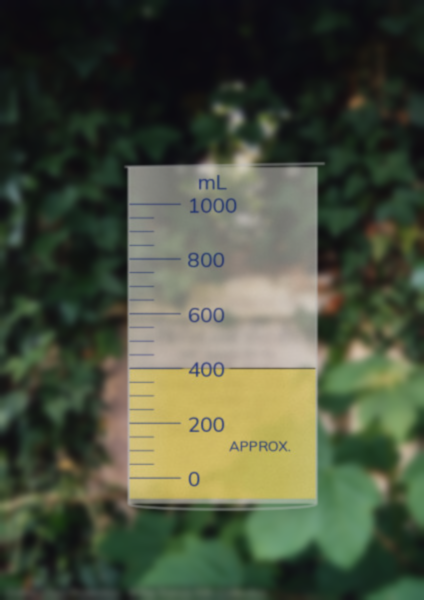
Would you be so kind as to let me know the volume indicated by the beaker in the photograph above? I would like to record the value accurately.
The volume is 400 mL
